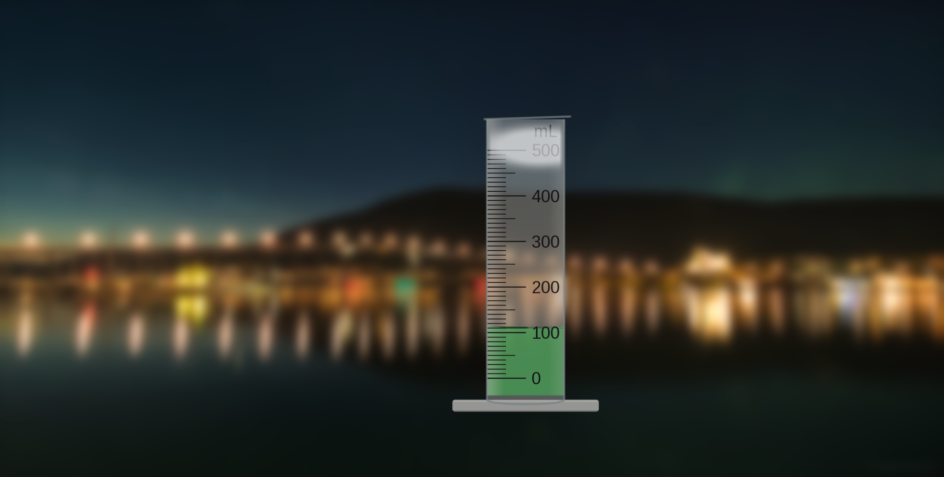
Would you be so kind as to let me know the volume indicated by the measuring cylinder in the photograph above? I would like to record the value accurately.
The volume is 110 mL
